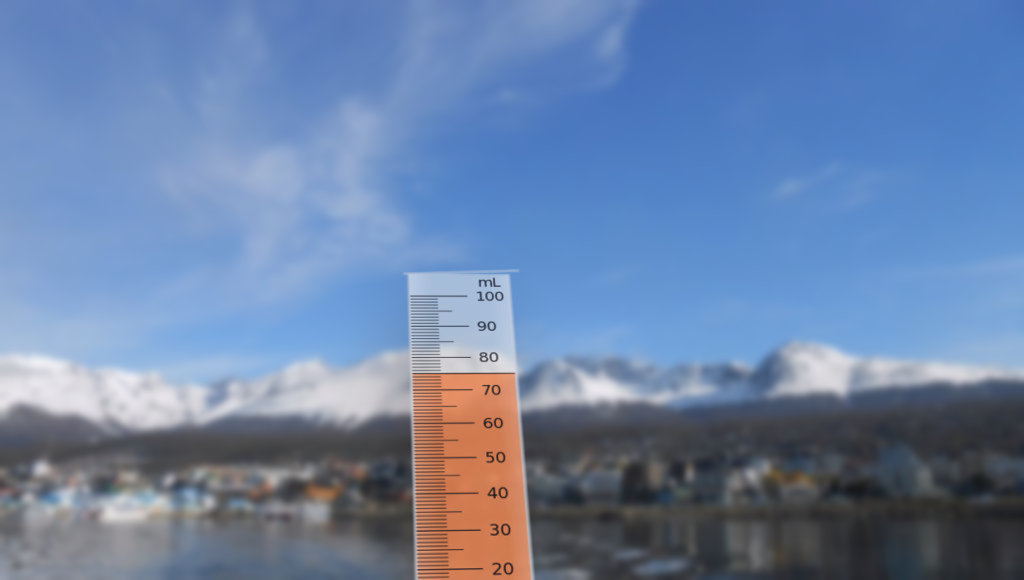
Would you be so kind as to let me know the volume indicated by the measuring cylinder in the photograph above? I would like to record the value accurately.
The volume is 75 mL
